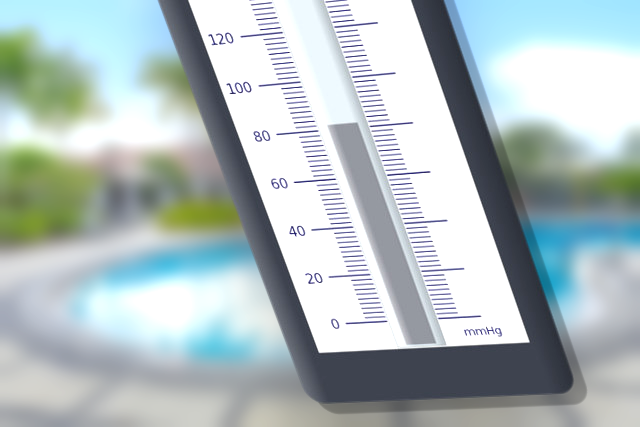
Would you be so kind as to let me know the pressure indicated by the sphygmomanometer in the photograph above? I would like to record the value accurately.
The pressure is 82 mmHg
